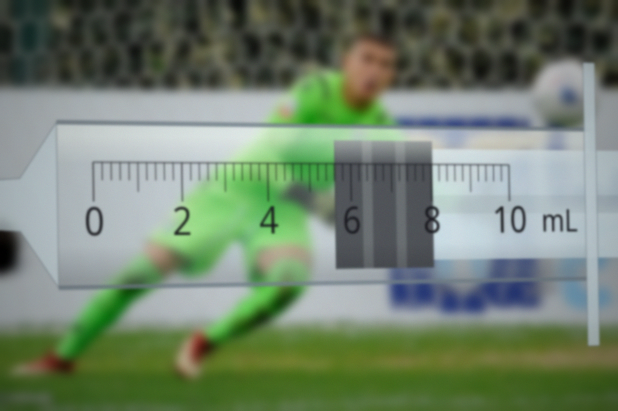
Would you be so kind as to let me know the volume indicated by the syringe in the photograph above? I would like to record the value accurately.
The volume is 5.6 mL
